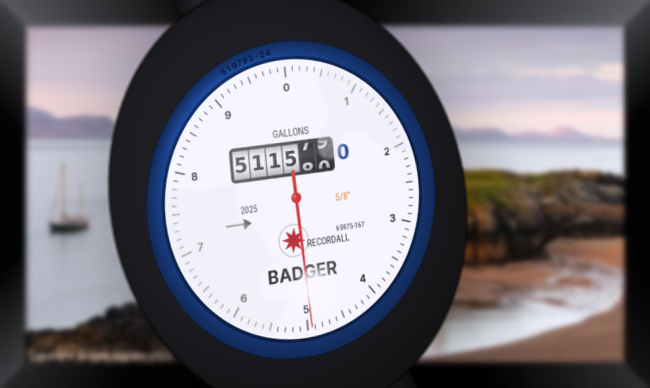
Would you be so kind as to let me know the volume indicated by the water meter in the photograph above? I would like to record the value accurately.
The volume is 5115794.9 gal
